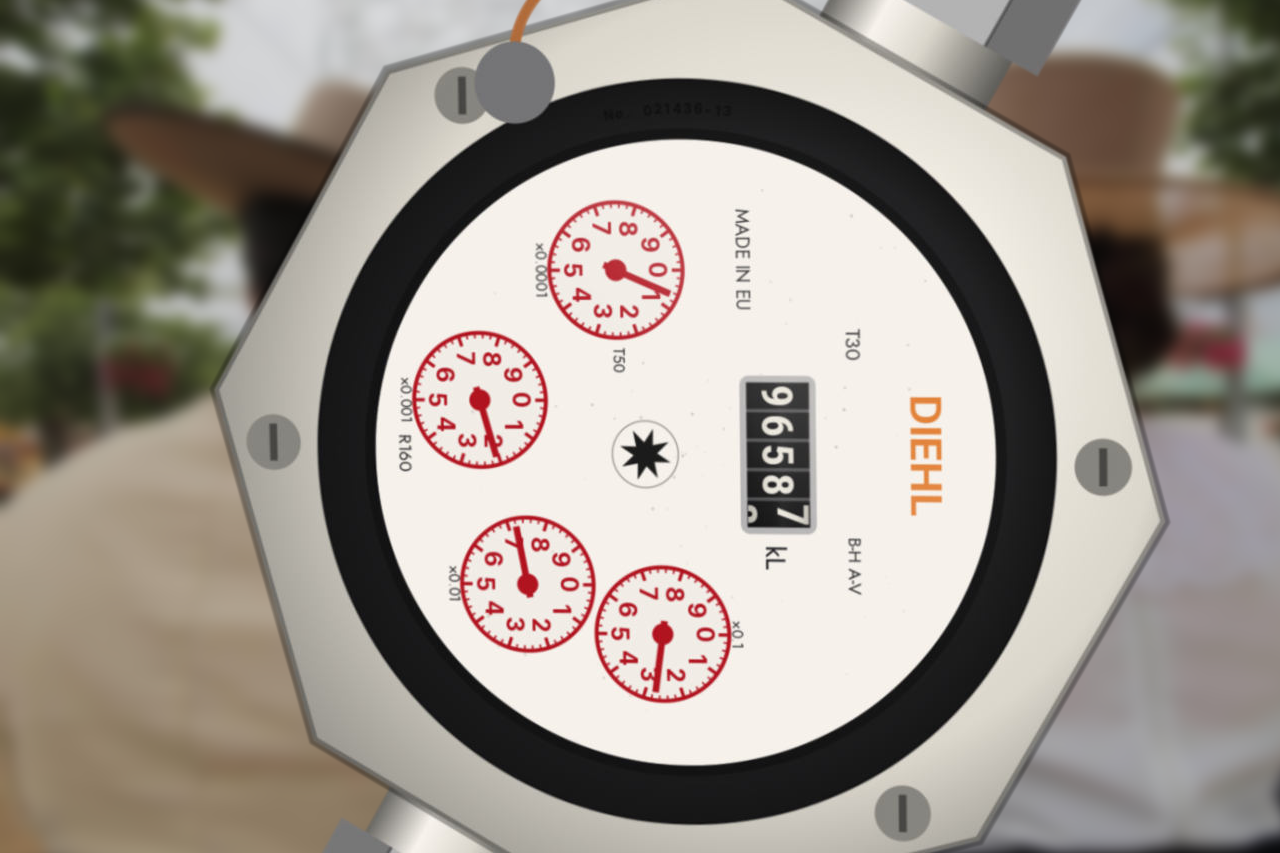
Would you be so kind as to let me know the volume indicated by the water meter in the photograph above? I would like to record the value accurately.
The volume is 96587.2720 kL
